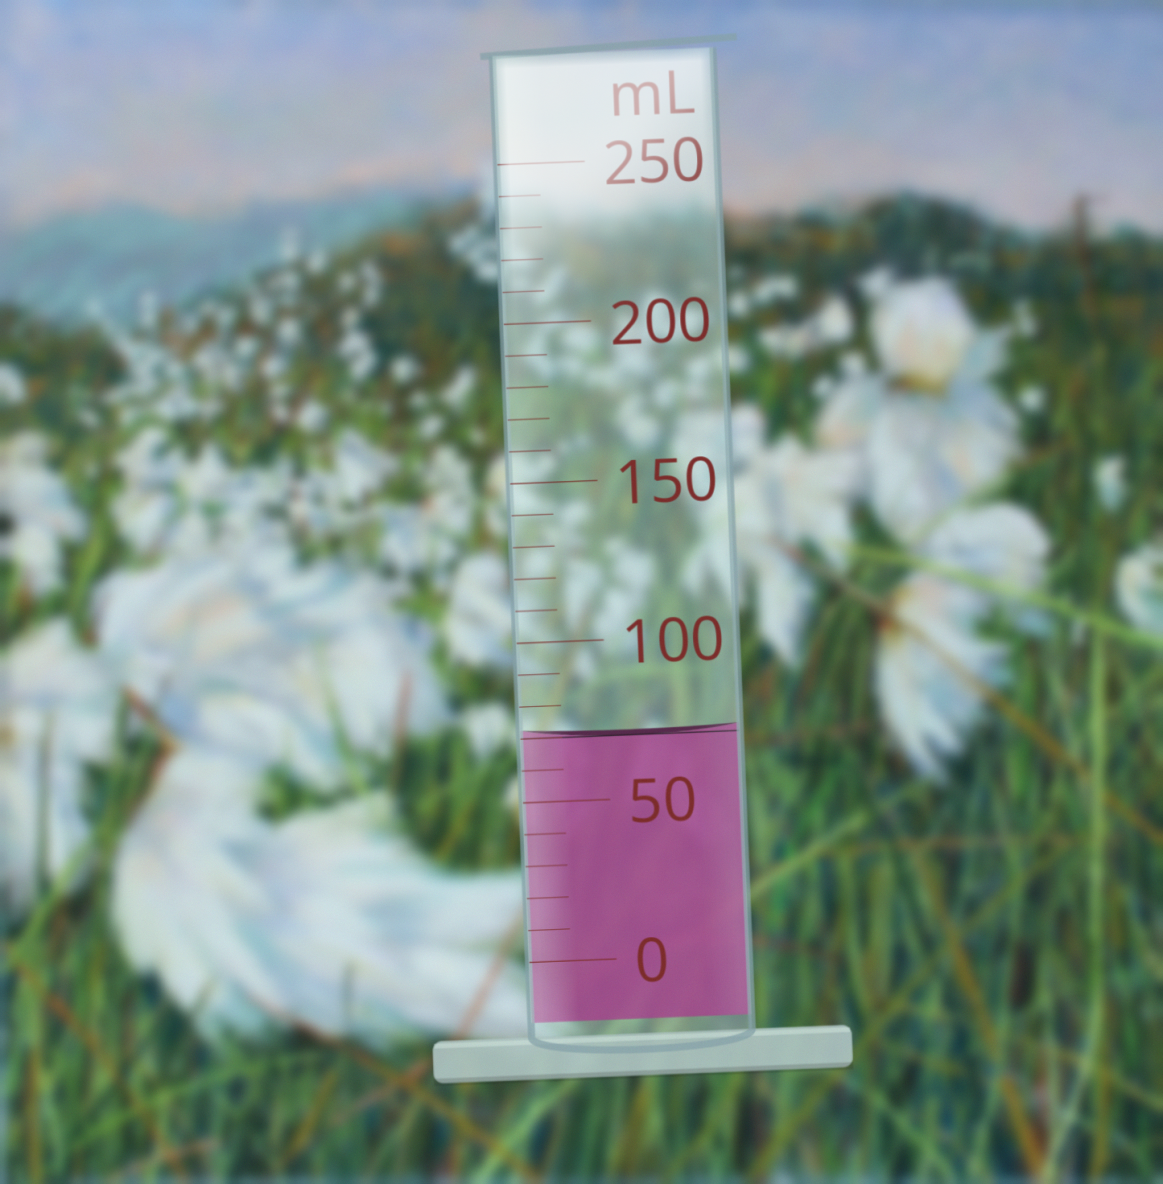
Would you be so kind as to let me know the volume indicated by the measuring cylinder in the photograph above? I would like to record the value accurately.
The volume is 70 mL
